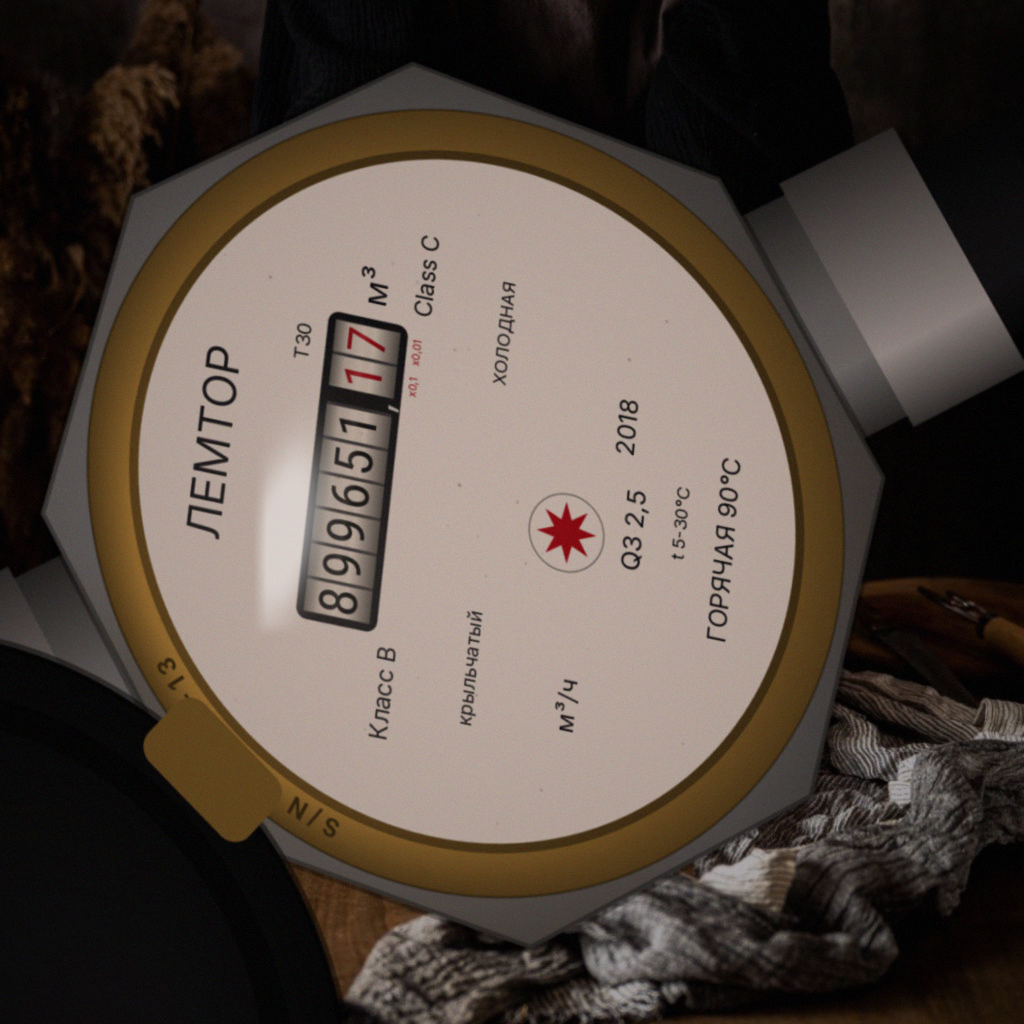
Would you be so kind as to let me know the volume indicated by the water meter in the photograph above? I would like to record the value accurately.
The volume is 899651.17 m³
